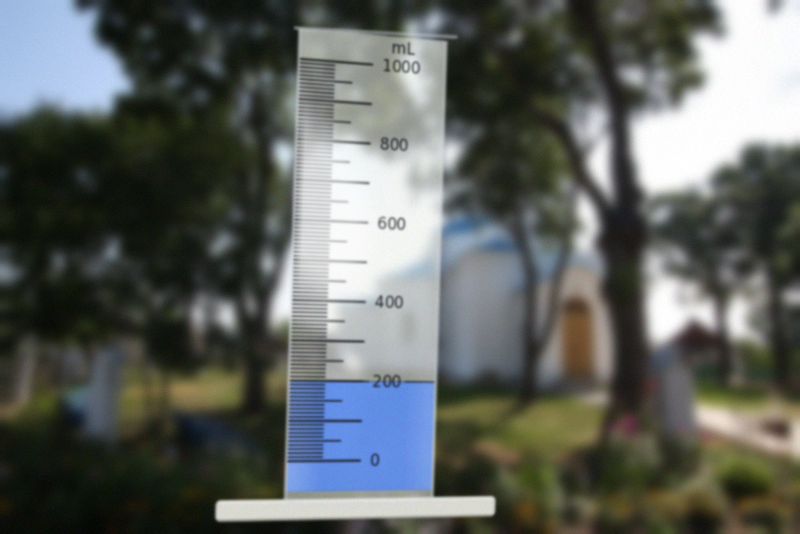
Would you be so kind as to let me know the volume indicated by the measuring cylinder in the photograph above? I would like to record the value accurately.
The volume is 200 mL
